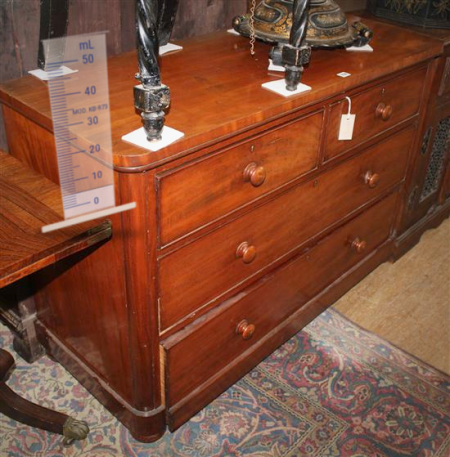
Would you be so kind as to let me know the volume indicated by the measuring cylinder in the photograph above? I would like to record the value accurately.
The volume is 5 mL
